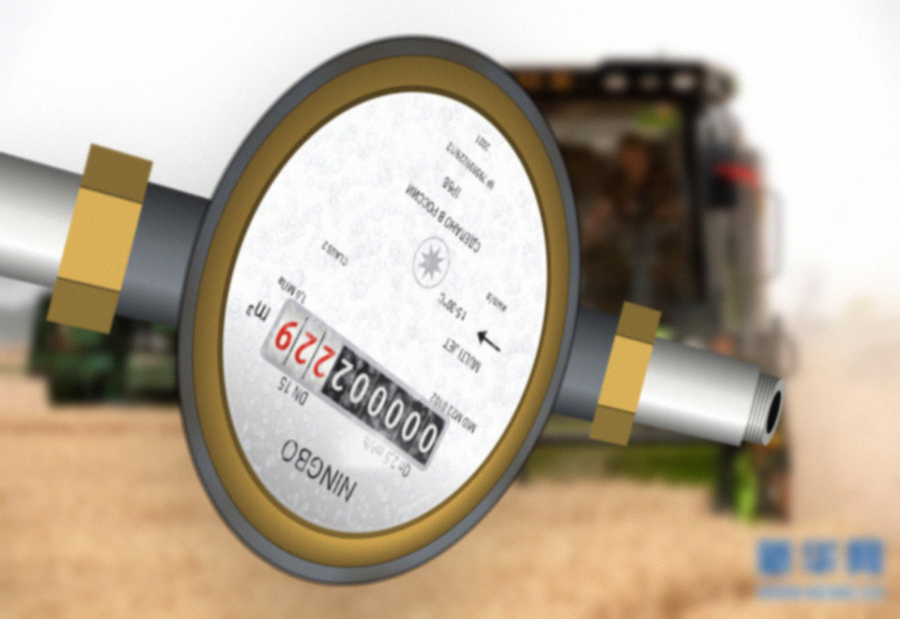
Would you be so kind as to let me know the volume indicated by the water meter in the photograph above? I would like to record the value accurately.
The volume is 2.229 m³
